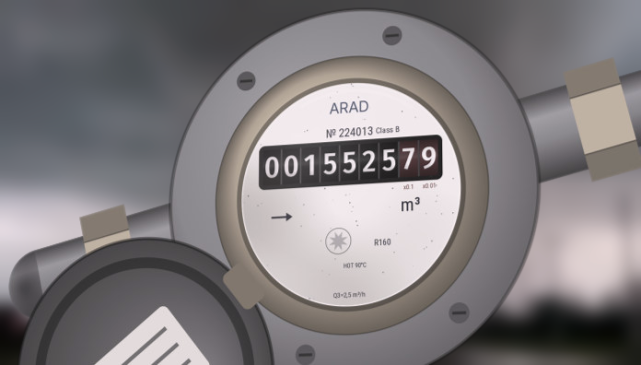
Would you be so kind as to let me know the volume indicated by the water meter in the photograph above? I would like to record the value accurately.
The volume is 15525.79 m³
